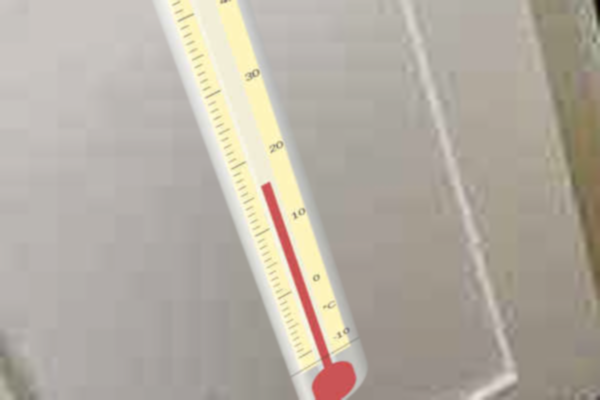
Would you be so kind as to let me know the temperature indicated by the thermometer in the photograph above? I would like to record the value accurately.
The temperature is 16 °C
